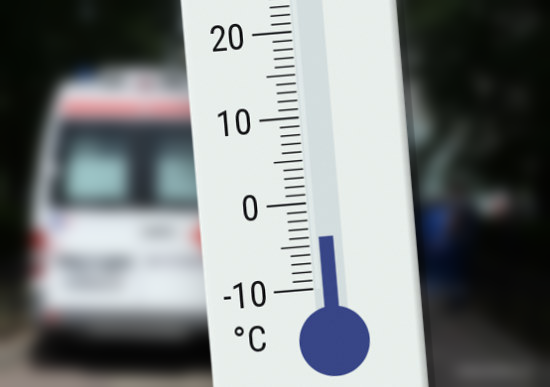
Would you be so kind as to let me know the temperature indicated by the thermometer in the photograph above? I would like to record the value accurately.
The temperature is -4 °C
